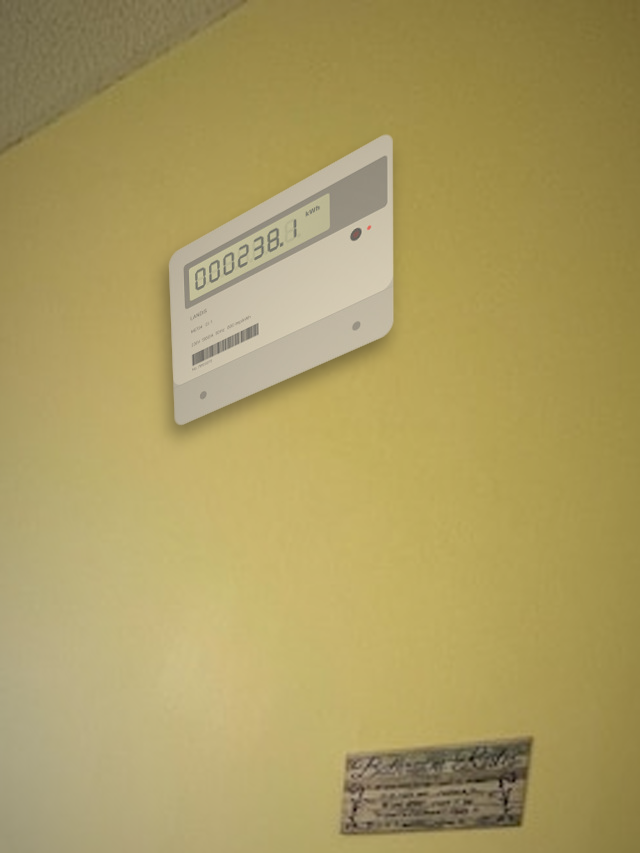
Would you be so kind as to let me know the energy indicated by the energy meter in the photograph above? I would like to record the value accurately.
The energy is 238.1 kWh
